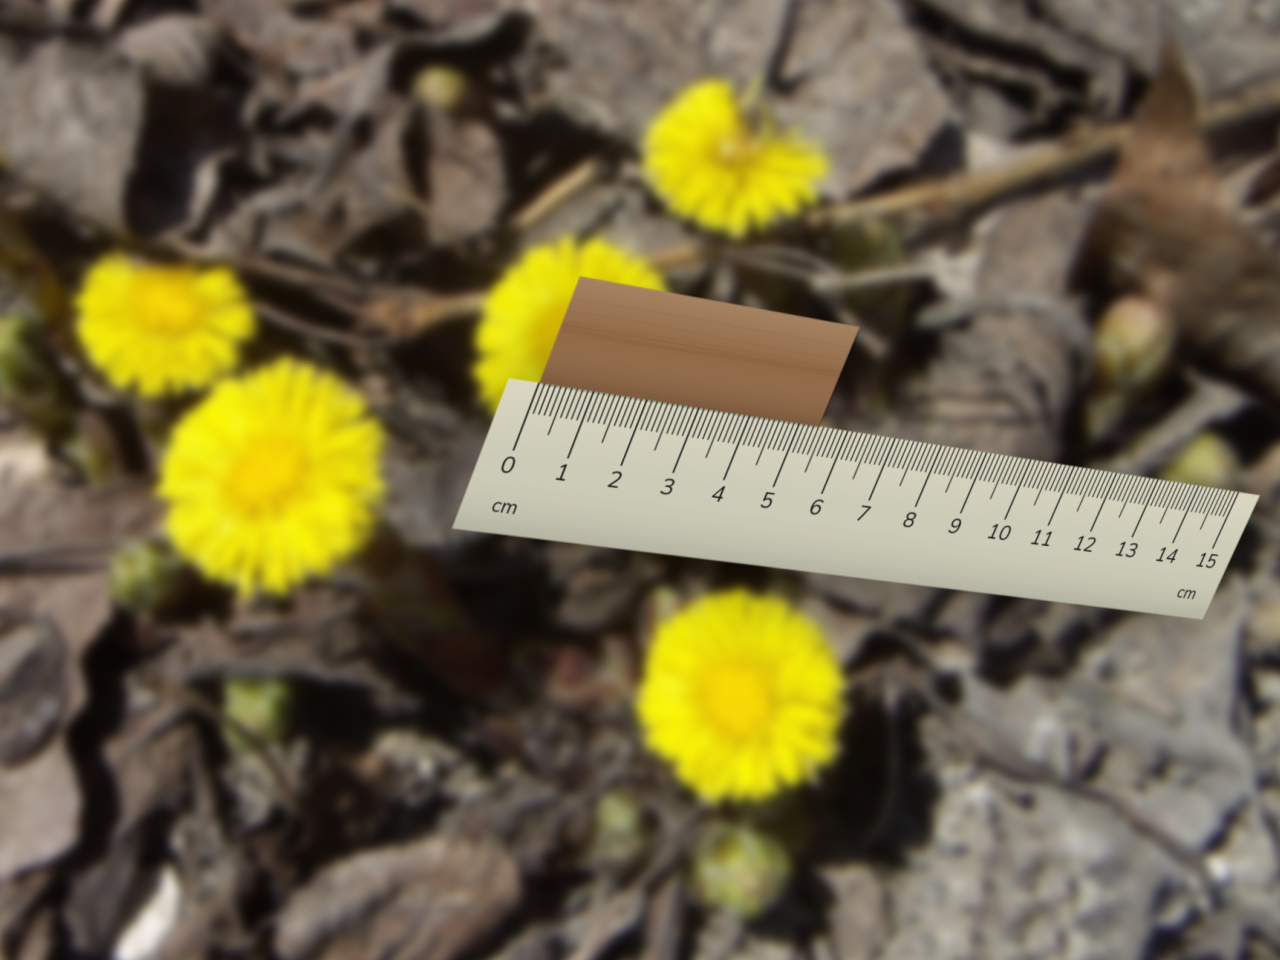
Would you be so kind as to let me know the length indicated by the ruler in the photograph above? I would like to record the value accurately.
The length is 5.4 cm
